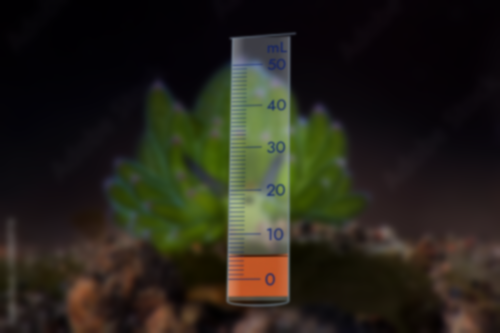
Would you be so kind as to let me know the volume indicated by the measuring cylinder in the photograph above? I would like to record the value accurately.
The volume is 5 mL
